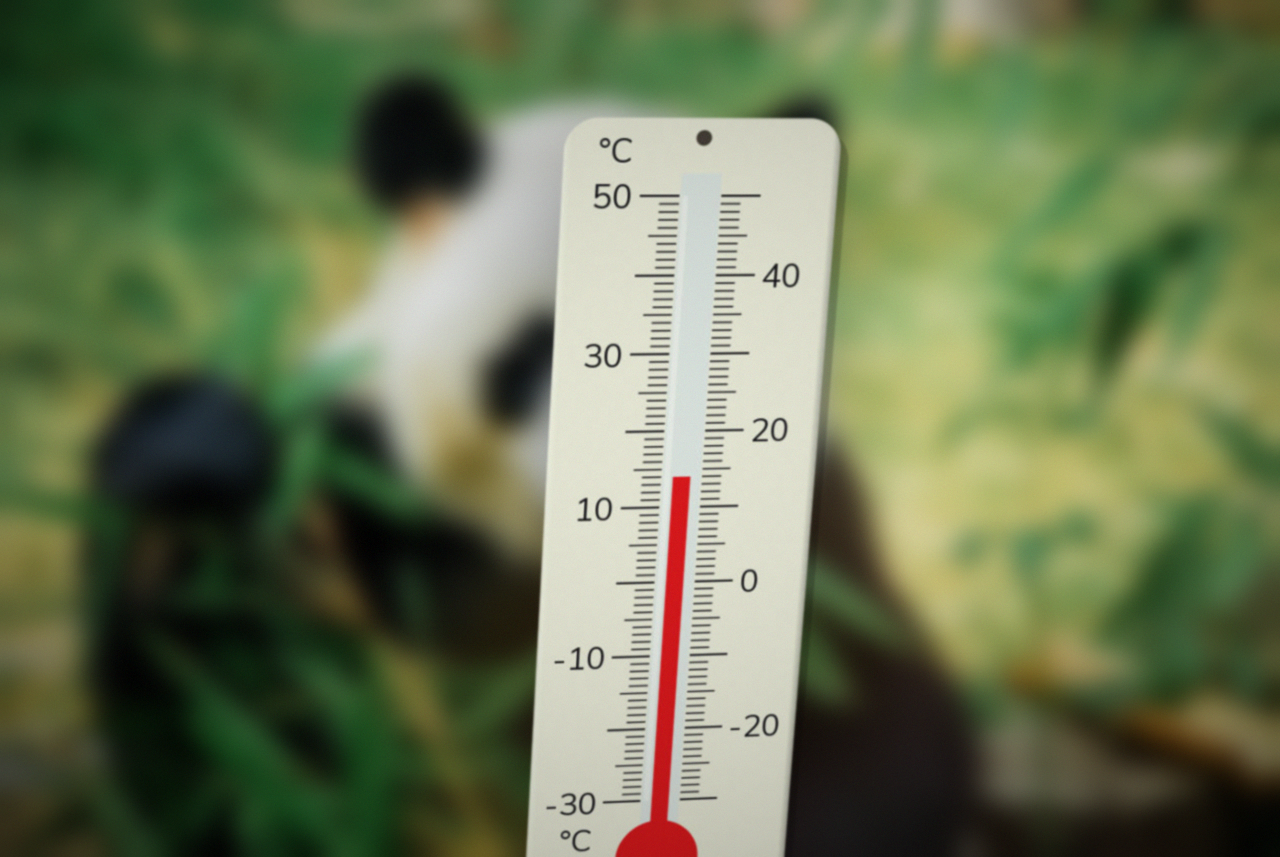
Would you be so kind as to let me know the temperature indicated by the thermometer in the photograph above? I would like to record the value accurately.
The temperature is 14 °C
